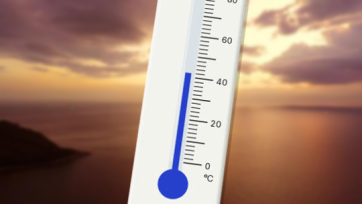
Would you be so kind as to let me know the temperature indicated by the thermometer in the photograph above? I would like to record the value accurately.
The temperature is 42 °C
